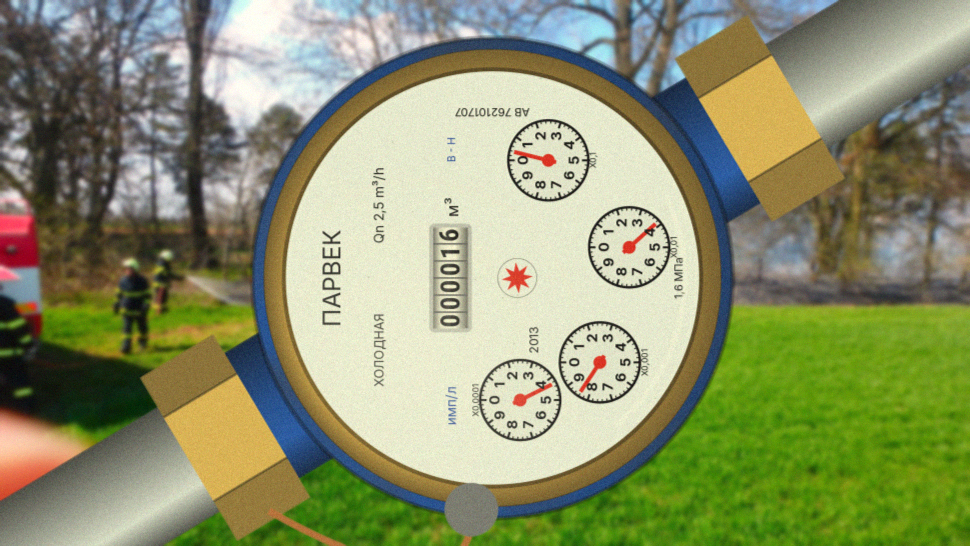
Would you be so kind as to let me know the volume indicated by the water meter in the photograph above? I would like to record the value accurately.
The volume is 16.0384 m³
